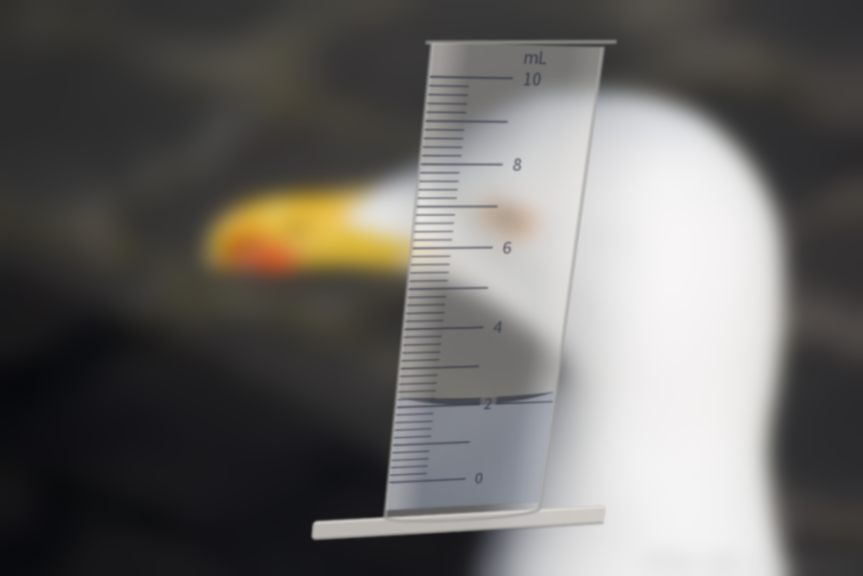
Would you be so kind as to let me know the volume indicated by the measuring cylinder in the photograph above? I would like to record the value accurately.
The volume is 2 mL
